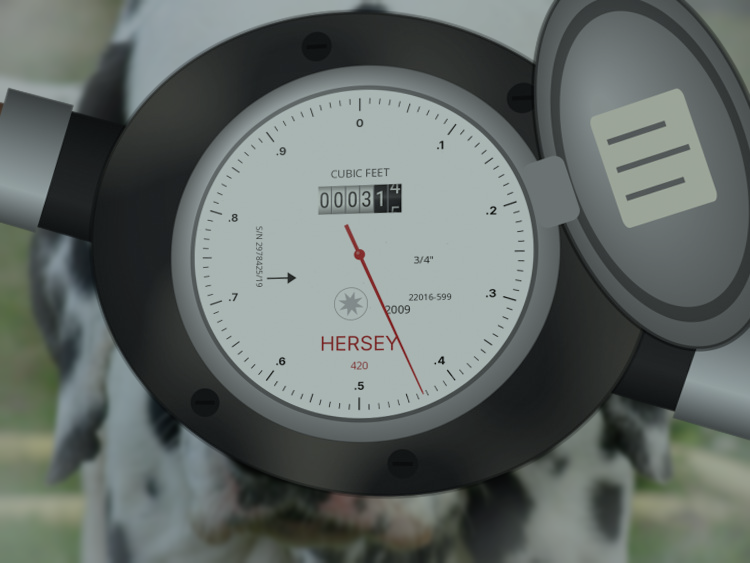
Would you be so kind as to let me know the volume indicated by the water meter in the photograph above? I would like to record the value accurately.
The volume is 314.43 ft³
